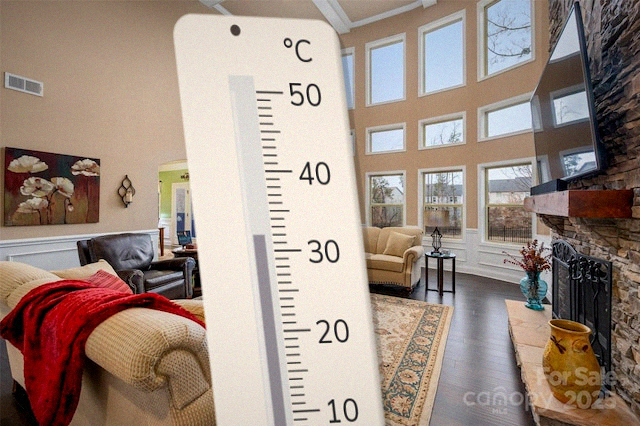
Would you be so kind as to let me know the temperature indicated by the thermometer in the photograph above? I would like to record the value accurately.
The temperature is 32 °C
